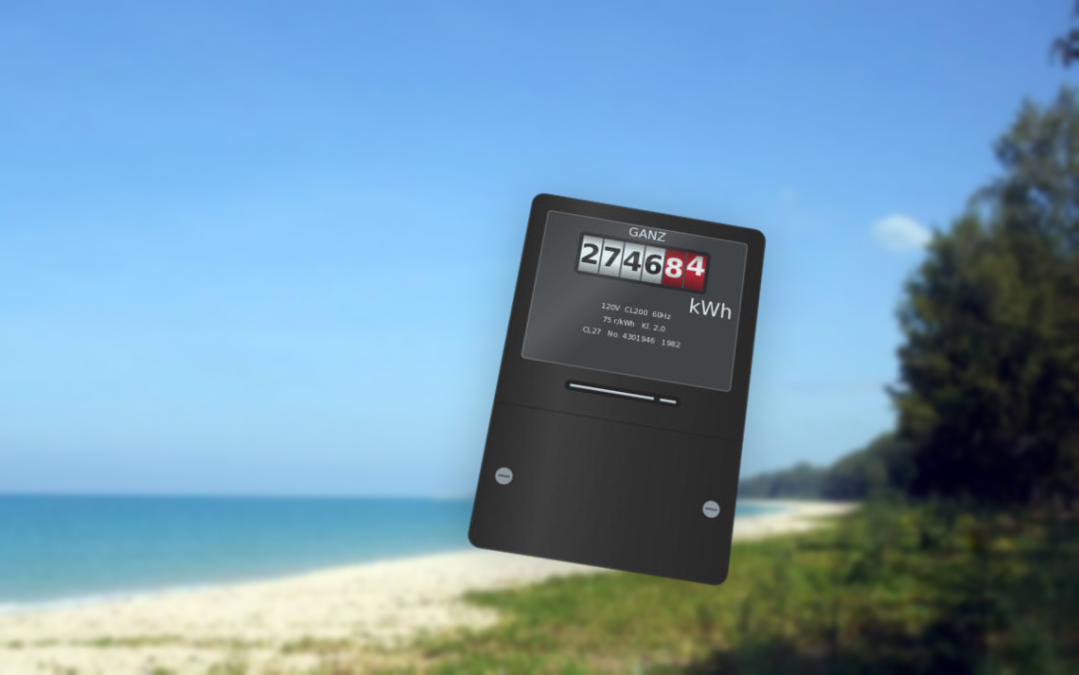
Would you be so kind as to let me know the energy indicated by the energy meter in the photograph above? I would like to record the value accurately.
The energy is 2746.84 kWh
